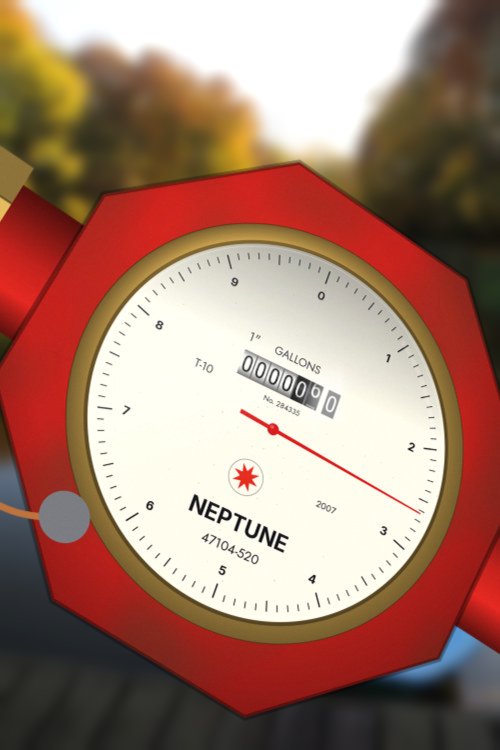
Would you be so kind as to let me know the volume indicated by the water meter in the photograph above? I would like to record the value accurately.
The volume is 62.6 gal
